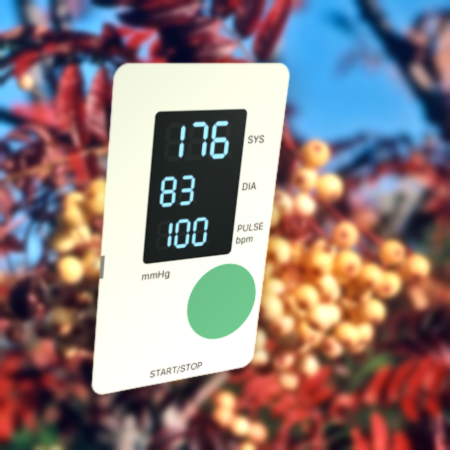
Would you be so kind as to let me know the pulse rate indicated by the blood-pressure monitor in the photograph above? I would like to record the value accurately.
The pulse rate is 100 bpm
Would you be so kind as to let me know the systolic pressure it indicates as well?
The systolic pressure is 176 mmHg
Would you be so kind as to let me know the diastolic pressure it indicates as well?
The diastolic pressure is 83 mmHg
